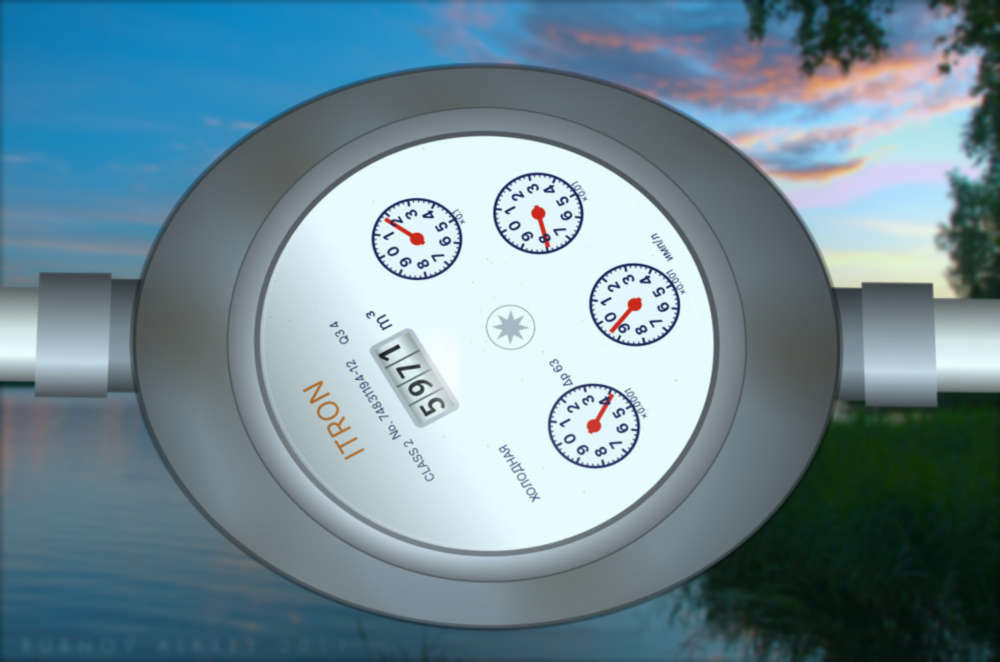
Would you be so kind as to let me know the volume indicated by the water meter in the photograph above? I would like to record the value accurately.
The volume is 5971.1794 m³
